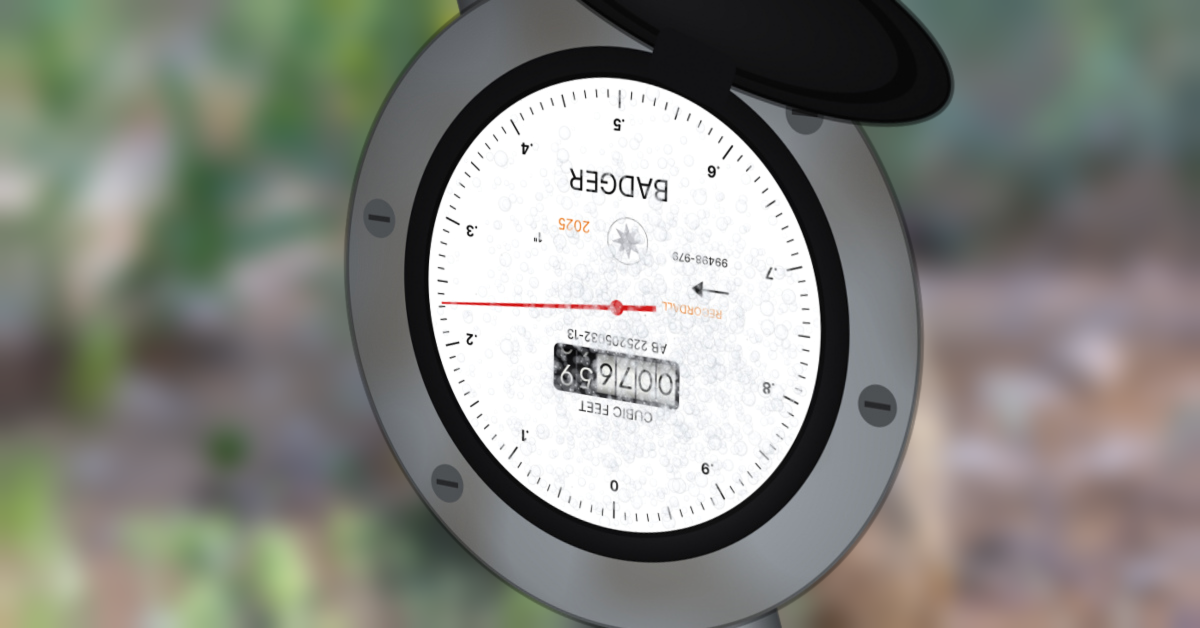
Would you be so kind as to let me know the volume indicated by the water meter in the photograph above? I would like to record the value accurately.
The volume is 7659.23 ft³
